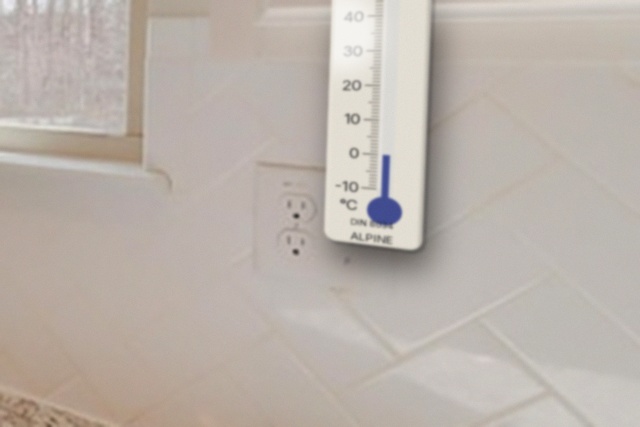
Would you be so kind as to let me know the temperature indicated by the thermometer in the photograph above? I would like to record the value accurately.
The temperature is 0 °C
